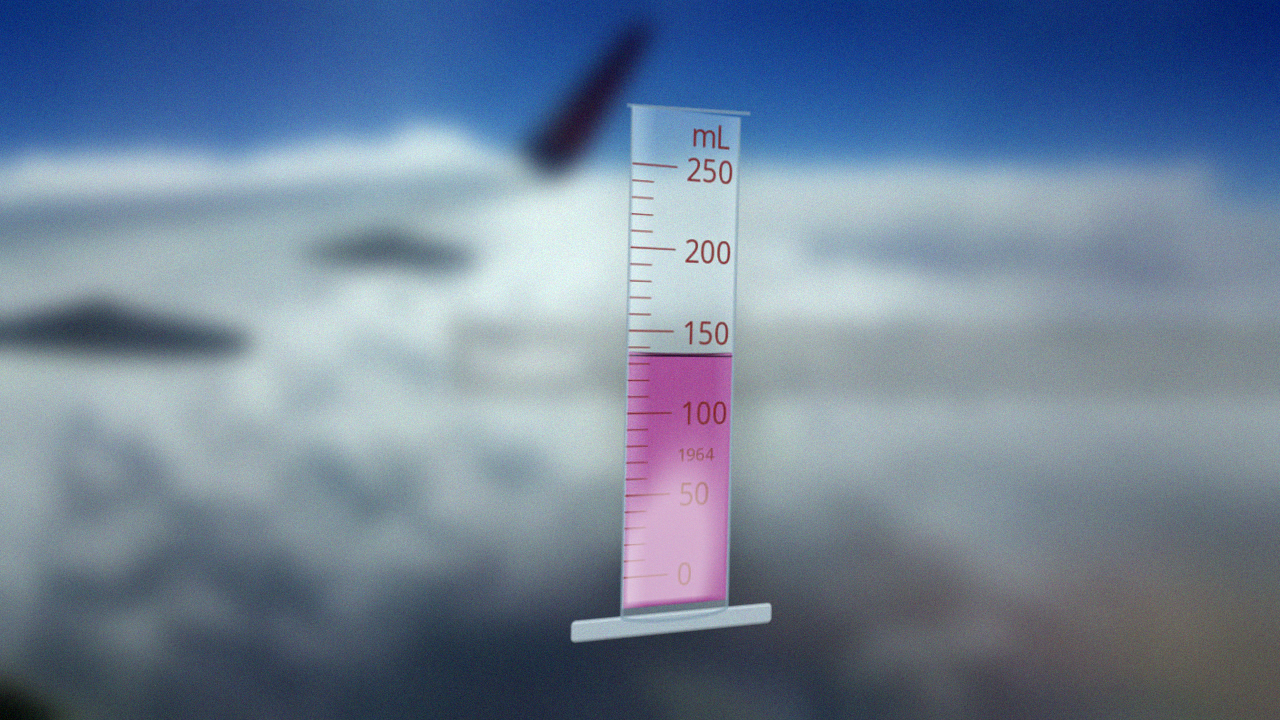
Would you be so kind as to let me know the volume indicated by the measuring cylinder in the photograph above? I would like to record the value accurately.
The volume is 135 mL
